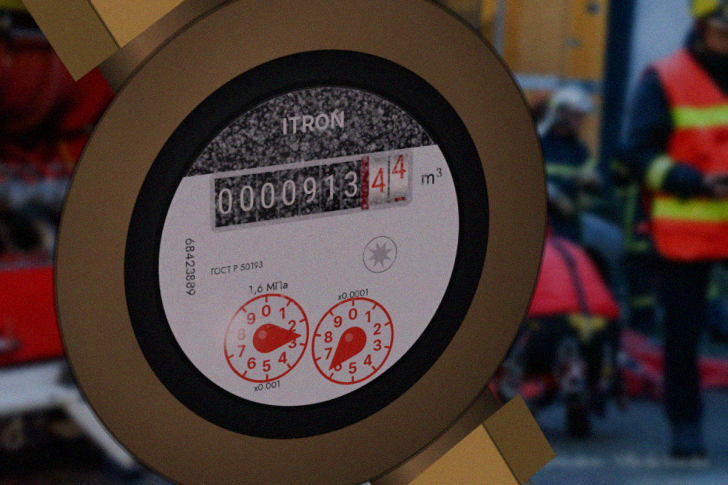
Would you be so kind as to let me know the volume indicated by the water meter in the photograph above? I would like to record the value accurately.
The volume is 913.4426 m³
